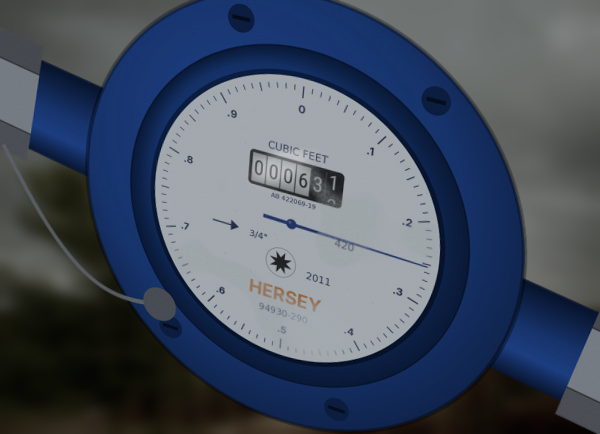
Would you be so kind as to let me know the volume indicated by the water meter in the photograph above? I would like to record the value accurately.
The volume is 631.25 ft³
